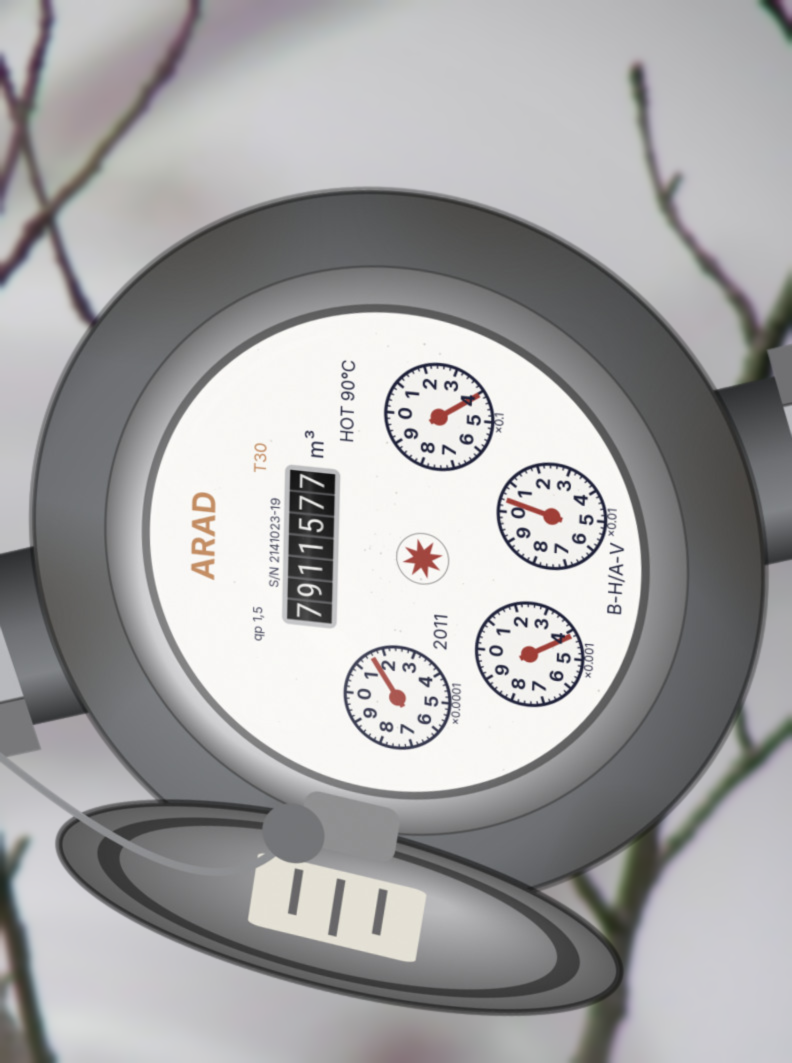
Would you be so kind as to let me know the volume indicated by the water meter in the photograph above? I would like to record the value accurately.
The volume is 7911577.4041 m³
